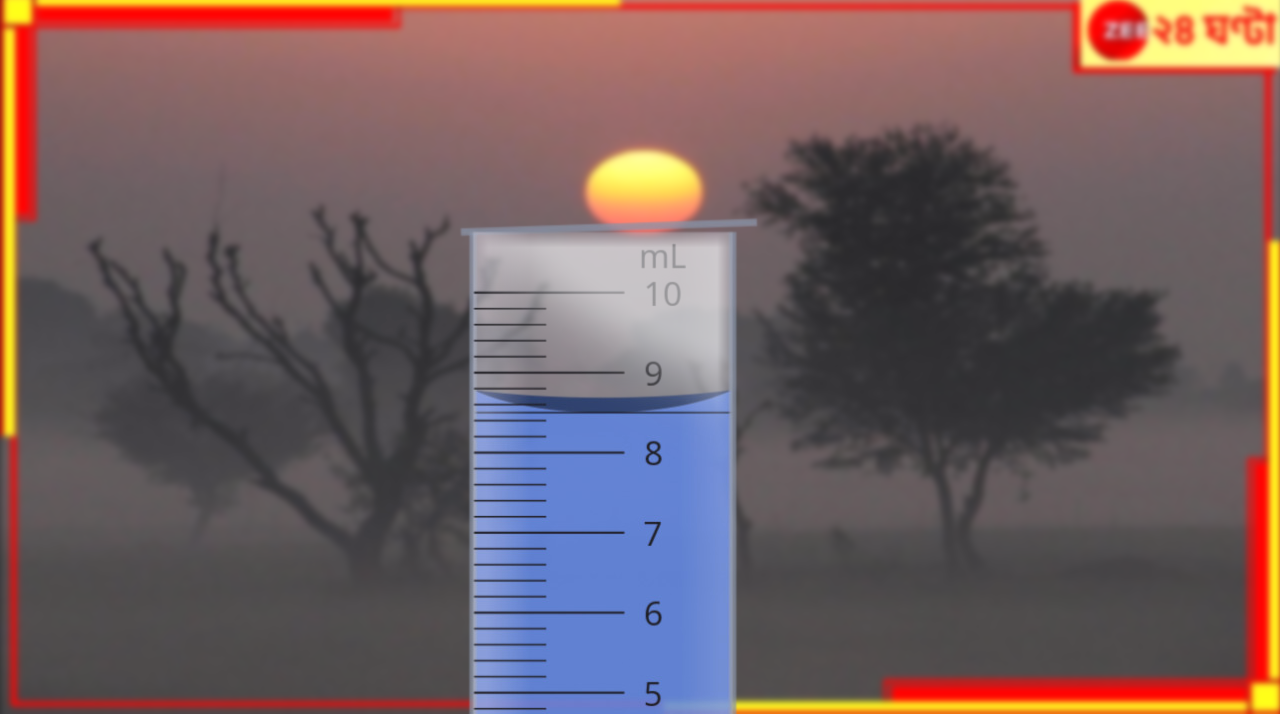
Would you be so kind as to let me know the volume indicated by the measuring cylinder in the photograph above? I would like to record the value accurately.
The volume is 8.5 mL
